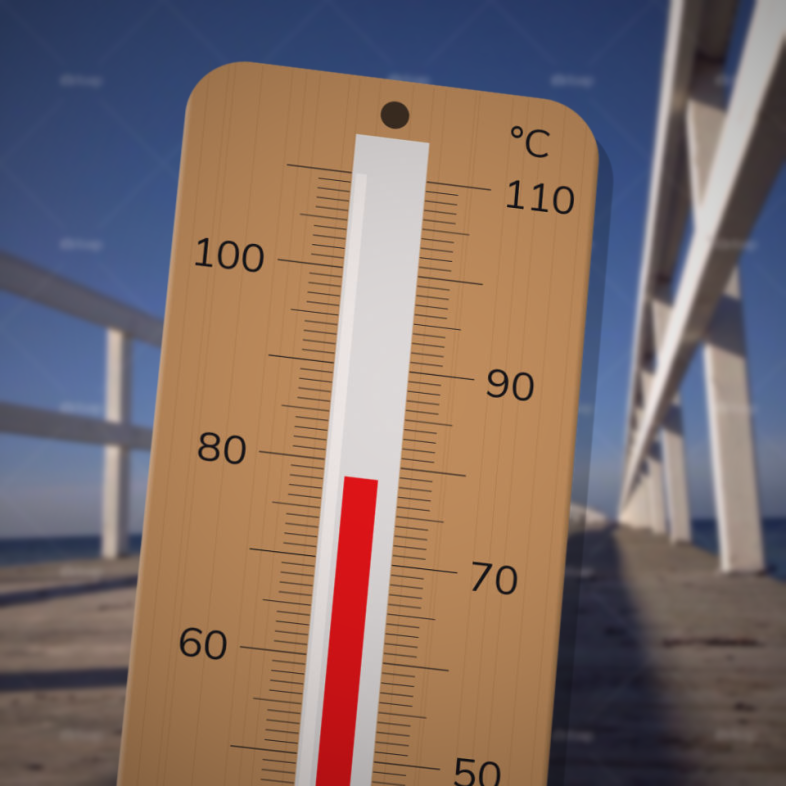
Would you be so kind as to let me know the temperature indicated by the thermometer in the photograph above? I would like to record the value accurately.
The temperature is 78.5 °C
